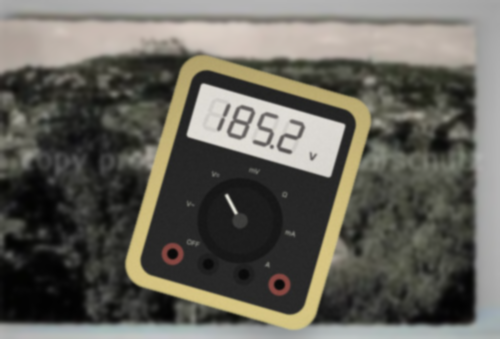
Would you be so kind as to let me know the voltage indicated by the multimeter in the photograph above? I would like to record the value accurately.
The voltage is 185.2 V
